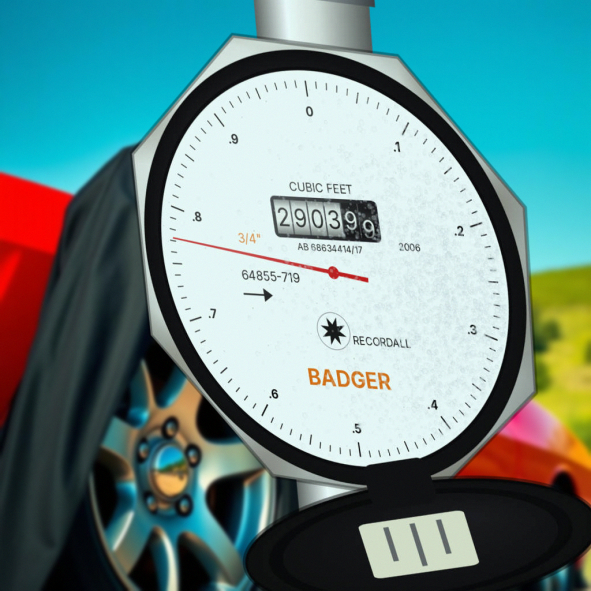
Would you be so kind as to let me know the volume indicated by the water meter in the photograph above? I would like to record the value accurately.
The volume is 290398.77 ft³
